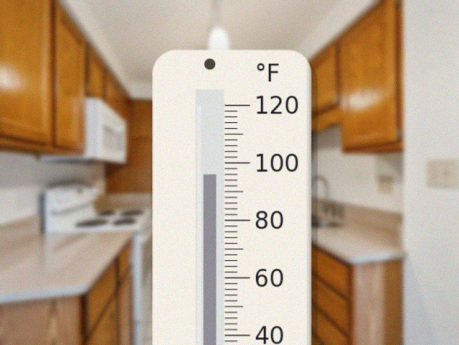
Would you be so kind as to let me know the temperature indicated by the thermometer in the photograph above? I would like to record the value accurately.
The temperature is 96 °F
